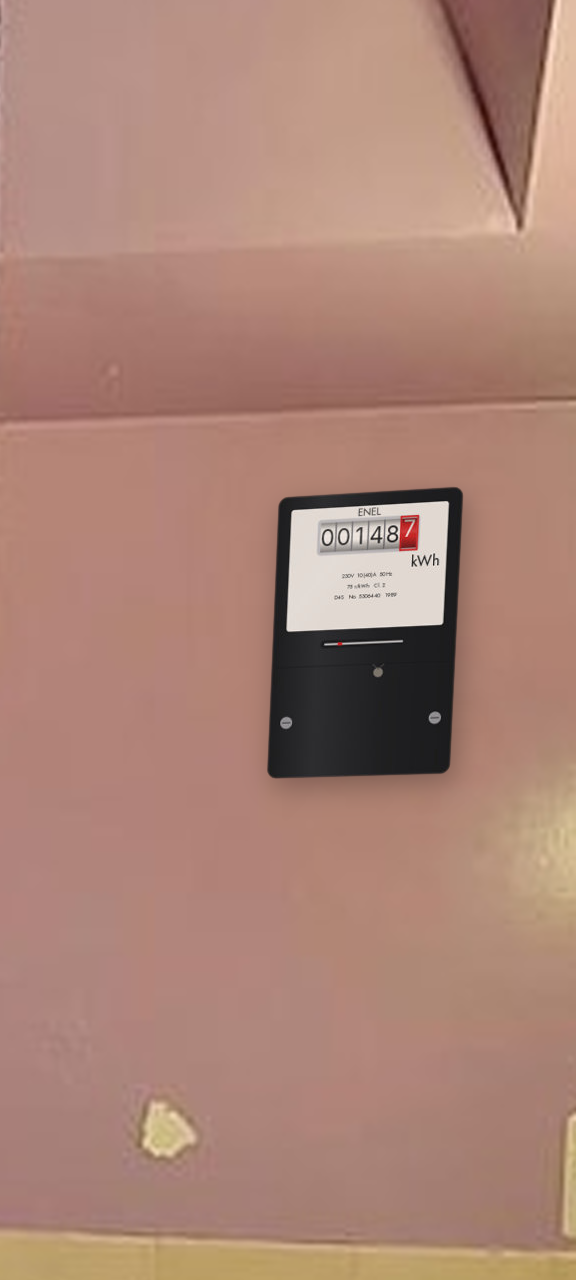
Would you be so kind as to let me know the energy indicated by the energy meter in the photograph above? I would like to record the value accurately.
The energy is 148.7 kWh
